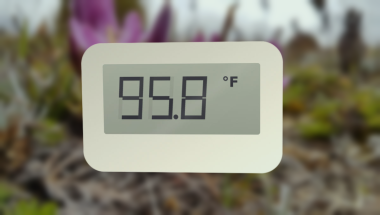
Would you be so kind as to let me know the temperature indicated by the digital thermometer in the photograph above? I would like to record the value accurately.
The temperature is 95.8 °F
